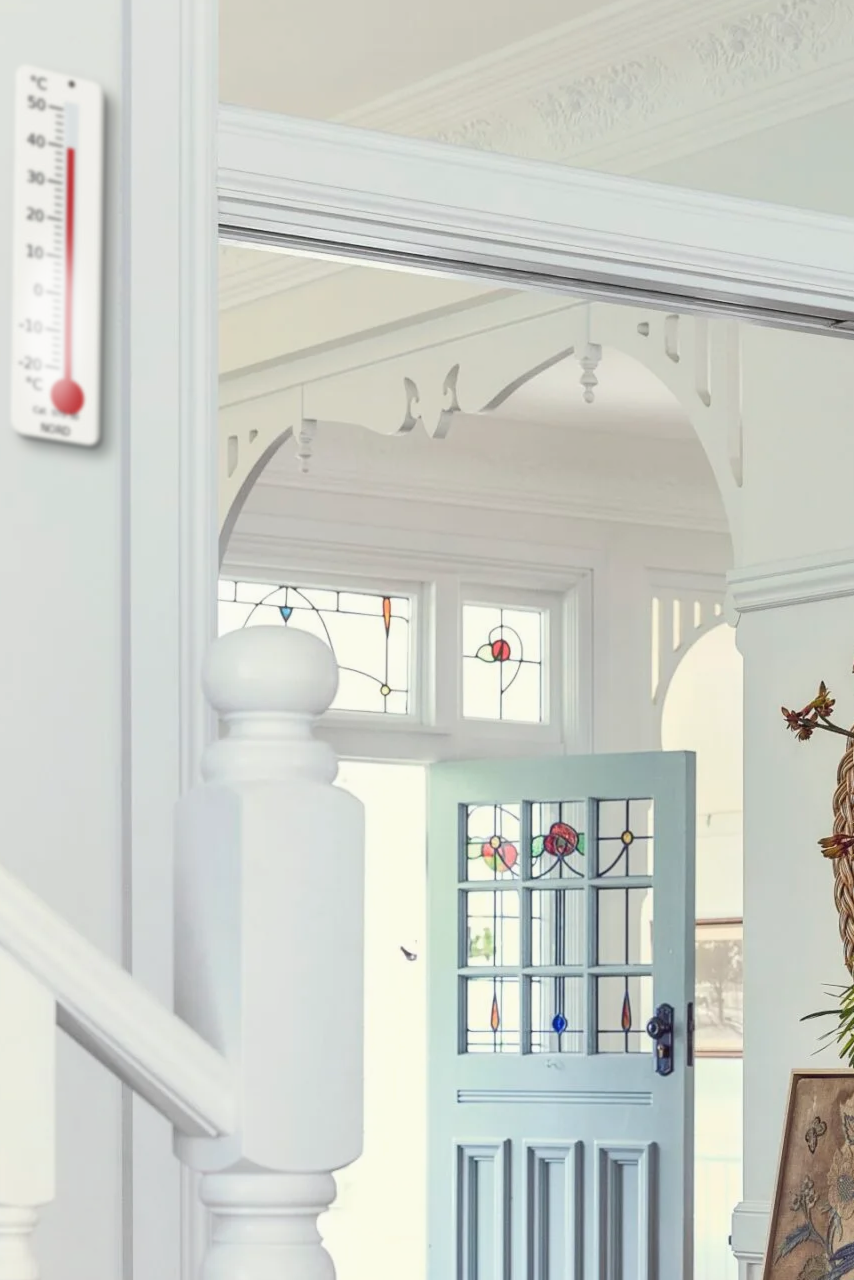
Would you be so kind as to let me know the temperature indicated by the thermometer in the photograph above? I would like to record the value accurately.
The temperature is 40 °C
